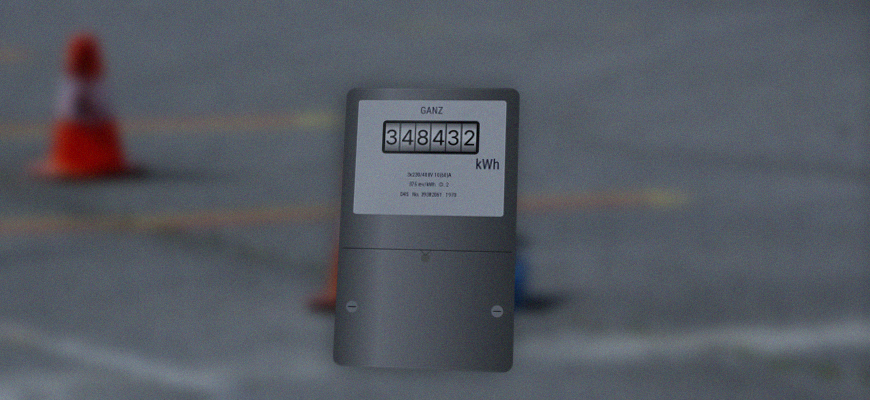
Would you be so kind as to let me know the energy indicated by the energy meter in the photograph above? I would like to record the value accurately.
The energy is 348432 kWh
